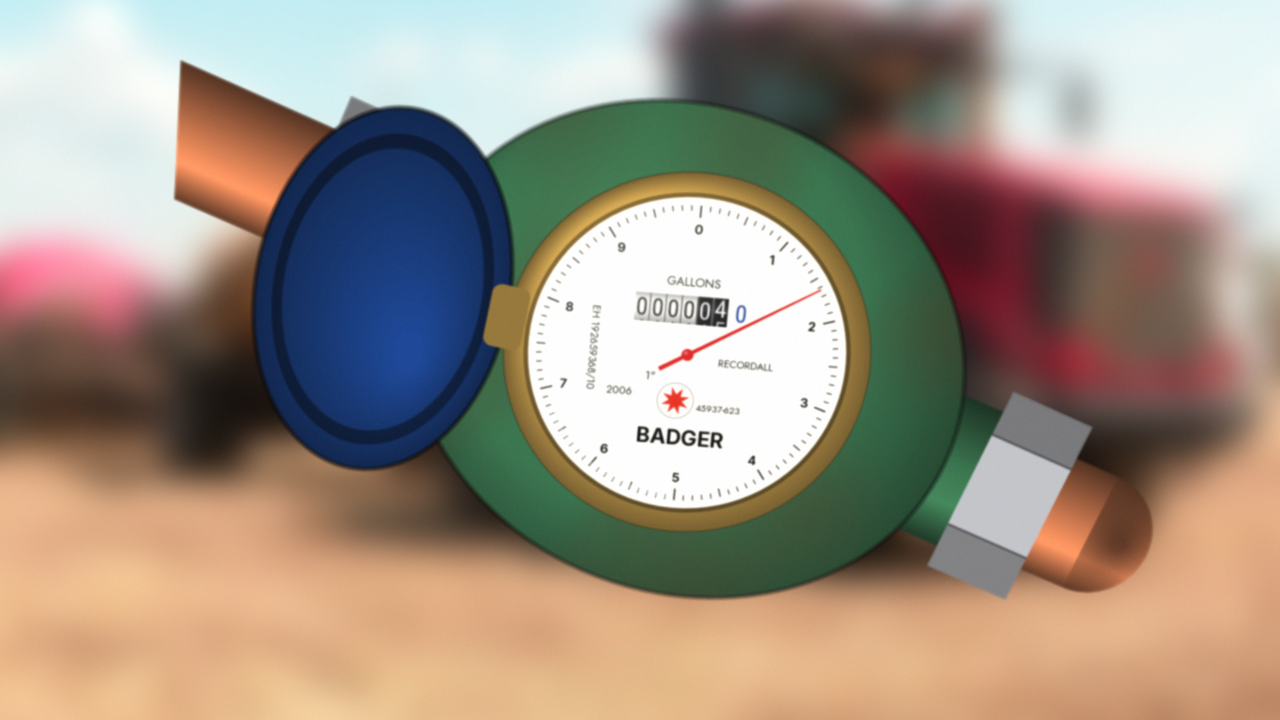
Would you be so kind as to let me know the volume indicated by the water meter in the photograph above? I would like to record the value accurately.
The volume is 41.6 gal
